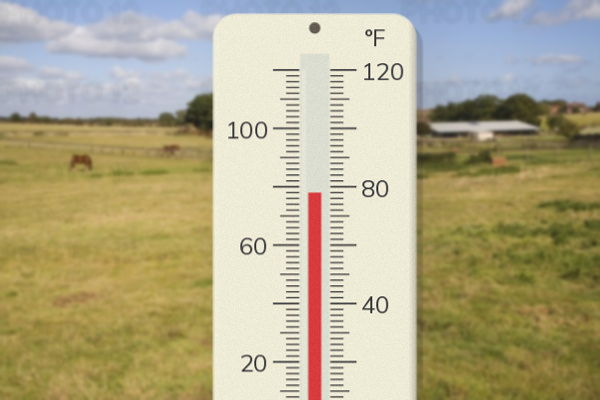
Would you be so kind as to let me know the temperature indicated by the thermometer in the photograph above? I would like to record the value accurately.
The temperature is 78 °F
